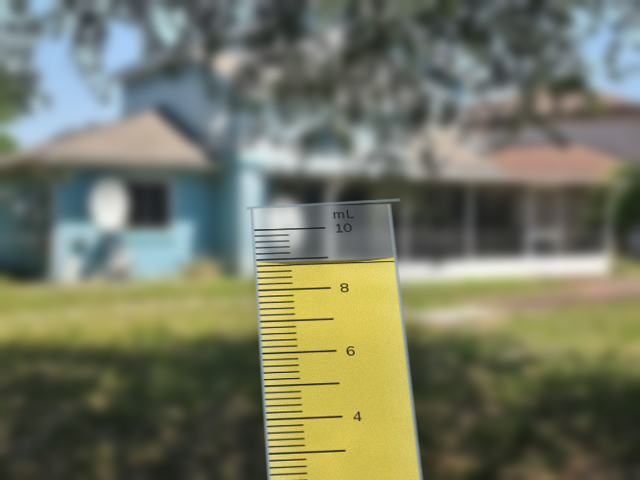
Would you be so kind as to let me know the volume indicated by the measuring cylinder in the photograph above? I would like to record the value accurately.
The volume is 8.8 mL
